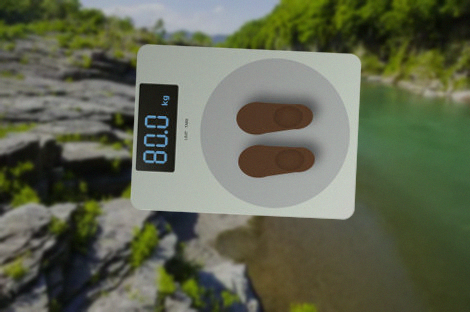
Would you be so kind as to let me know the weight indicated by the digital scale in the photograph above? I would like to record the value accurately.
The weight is 80.0 kg
